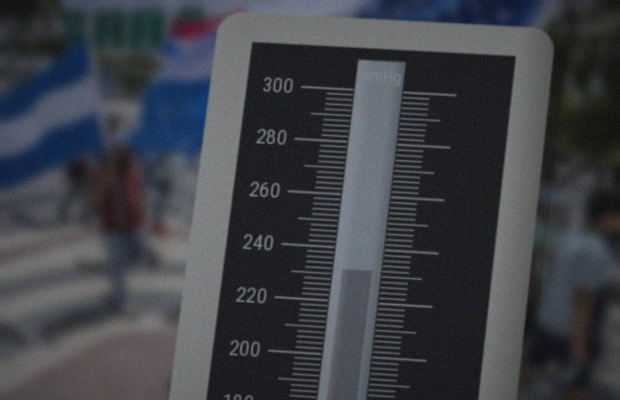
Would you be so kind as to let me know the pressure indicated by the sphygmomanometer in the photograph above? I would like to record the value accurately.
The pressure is 232 mmHg
